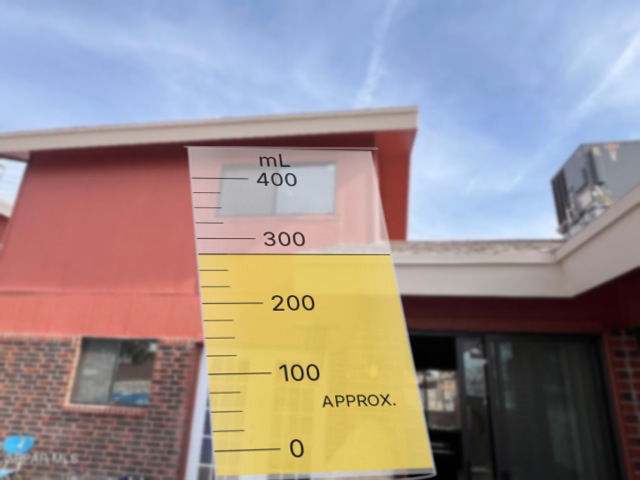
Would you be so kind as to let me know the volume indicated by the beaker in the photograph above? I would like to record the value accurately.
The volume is 275 mL
